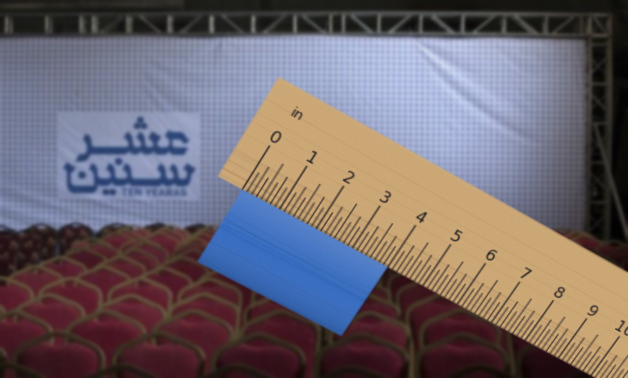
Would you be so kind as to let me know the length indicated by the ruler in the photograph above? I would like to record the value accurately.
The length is 4 in
